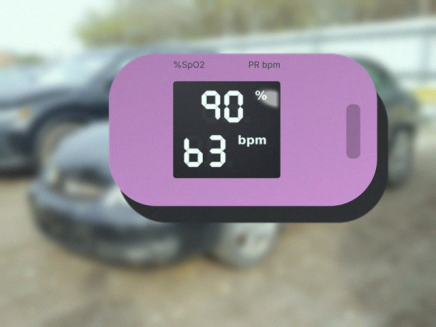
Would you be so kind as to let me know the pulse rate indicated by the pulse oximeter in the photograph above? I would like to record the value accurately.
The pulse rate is 63 bpm
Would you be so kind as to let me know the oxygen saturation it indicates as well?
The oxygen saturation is 90 %
